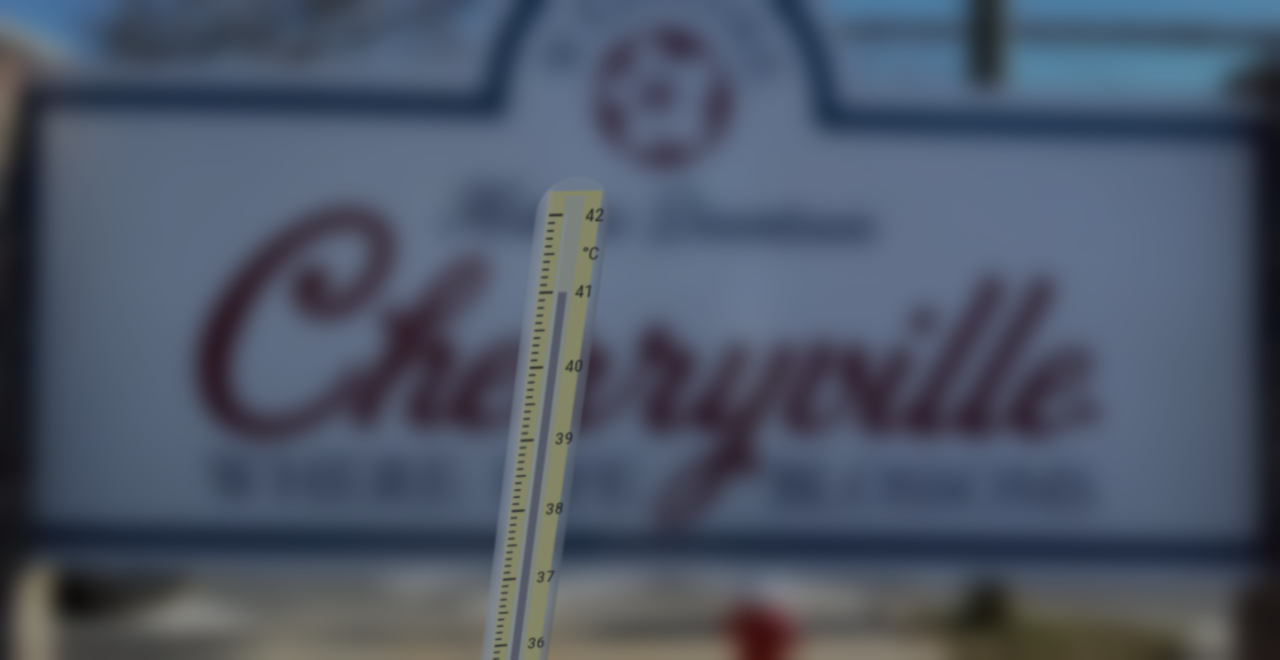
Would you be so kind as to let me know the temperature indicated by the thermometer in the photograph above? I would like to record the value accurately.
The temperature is 41 °C
